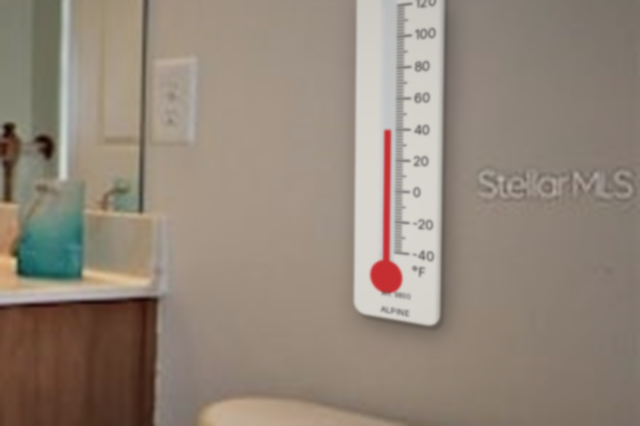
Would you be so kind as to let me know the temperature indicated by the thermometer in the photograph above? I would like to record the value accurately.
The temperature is 40 °F
